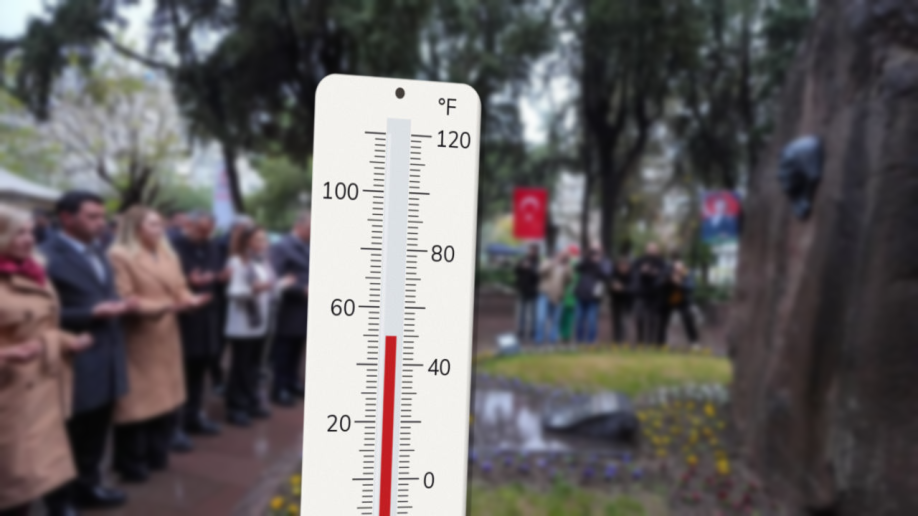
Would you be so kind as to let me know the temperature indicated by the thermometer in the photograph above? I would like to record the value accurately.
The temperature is 50 °F
